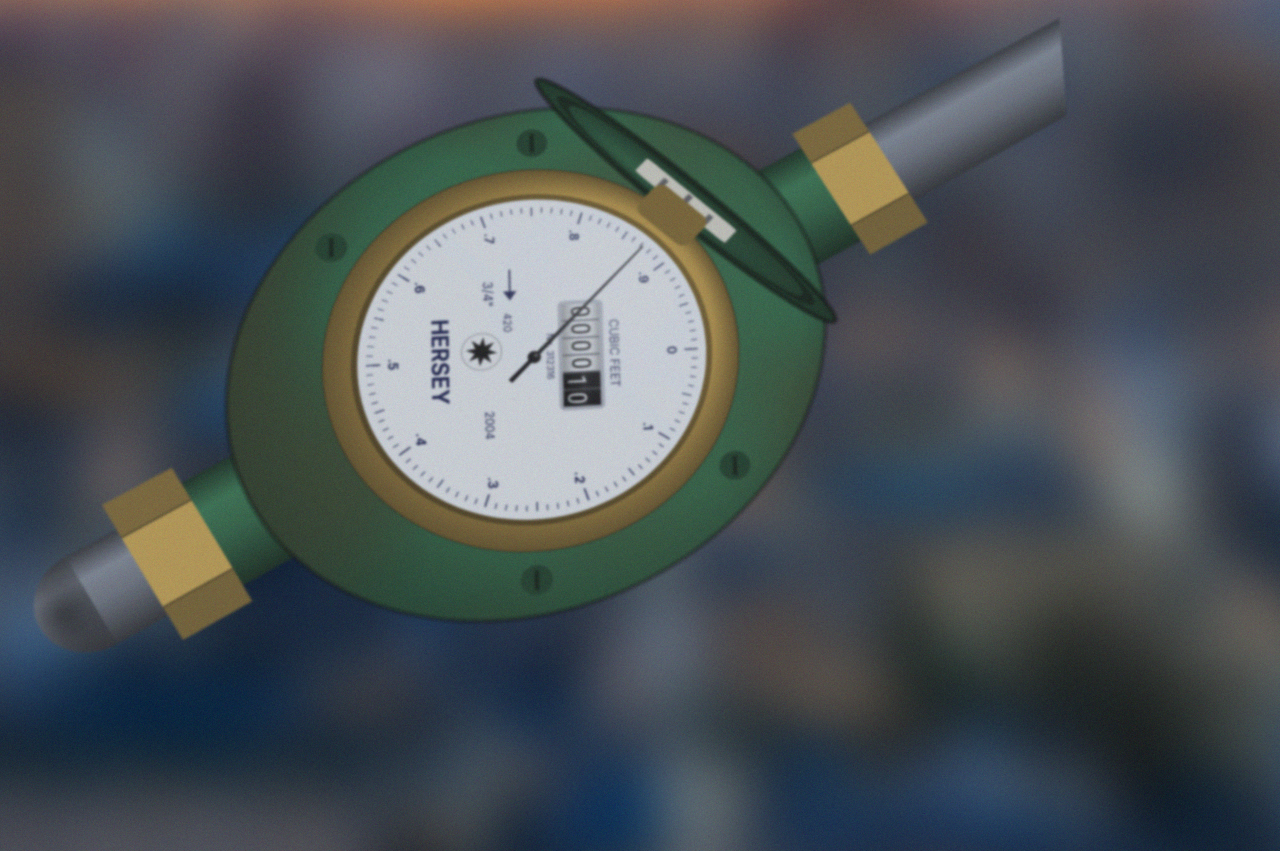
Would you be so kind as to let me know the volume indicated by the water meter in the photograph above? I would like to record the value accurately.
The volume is 9.87 ft³
